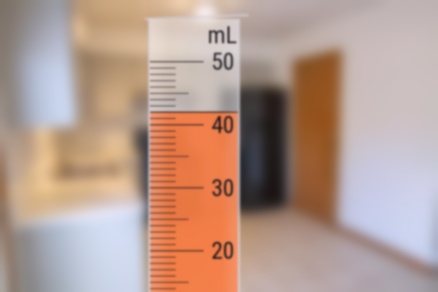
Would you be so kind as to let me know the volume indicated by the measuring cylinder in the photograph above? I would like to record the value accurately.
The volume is 42 mL
